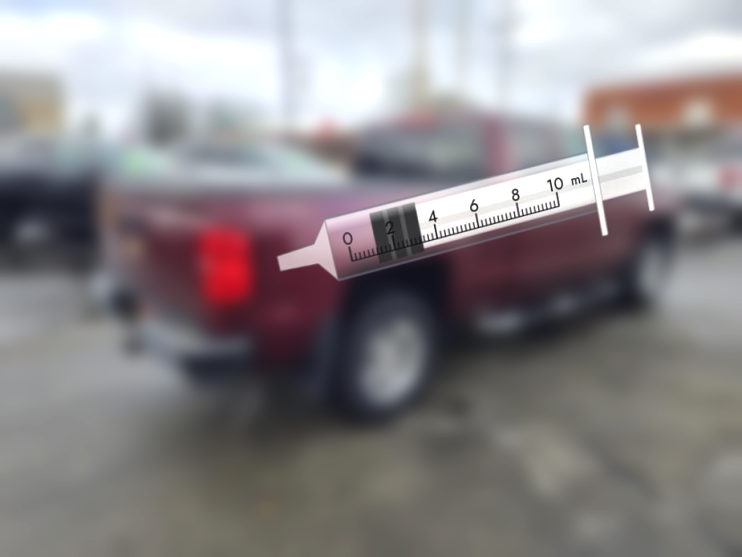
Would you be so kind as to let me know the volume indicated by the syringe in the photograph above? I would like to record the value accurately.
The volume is 1.2 mL
